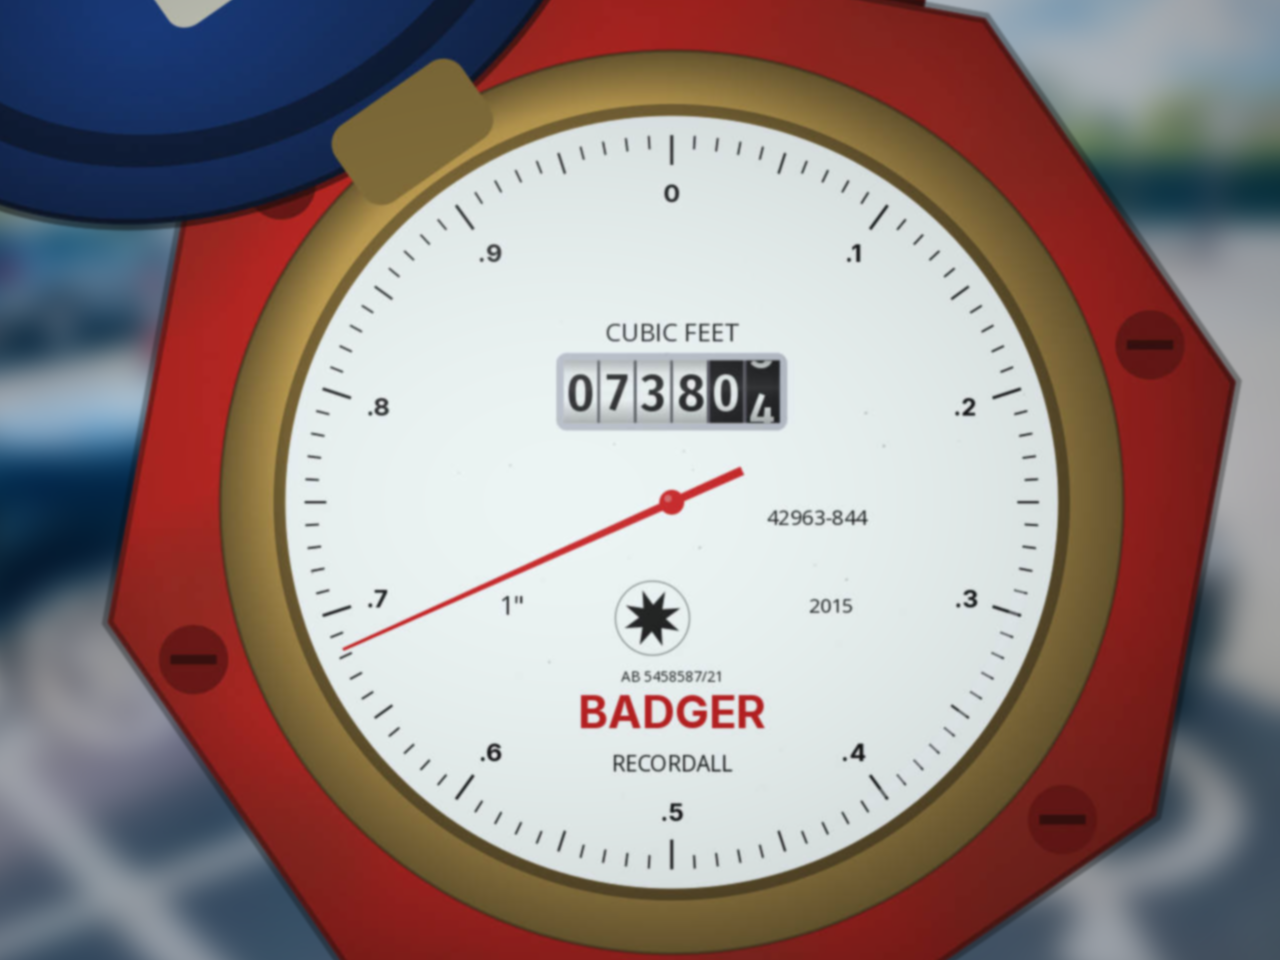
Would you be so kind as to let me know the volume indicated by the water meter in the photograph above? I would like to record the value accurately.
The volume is 73803.68 ft³
